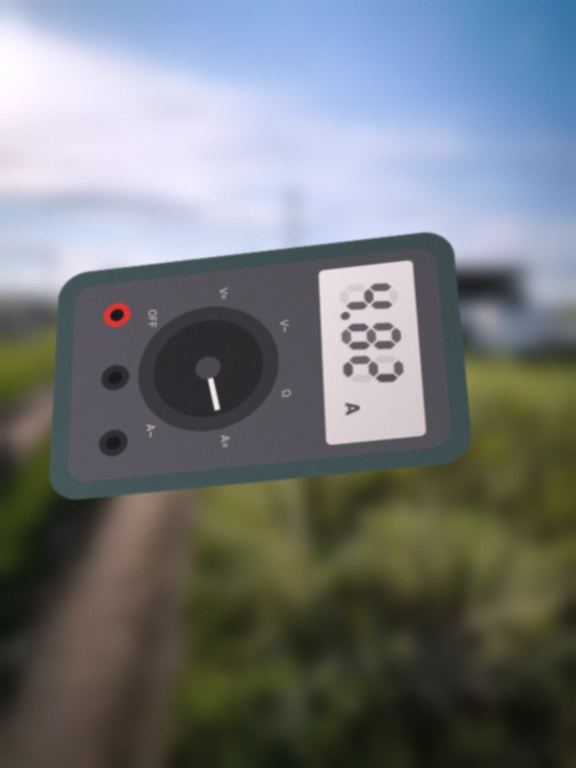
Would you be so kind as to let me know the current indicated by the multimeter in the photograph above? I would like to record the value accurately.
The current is 4.82 A
